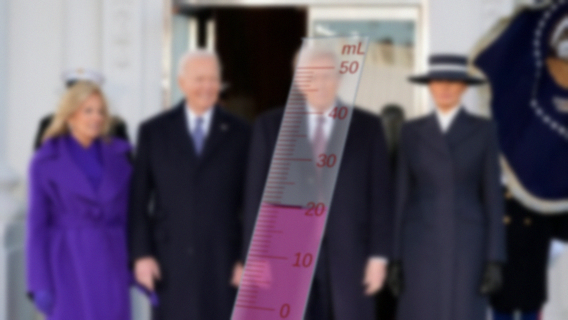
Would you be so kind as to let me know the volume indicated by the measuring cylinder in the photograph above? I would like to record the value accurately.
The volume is 20 mL
